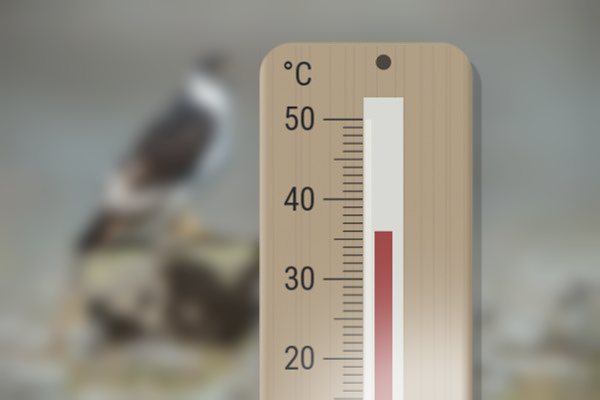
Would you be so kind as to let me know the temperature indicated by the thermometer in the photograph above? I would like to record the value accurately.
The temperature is 36 °C
